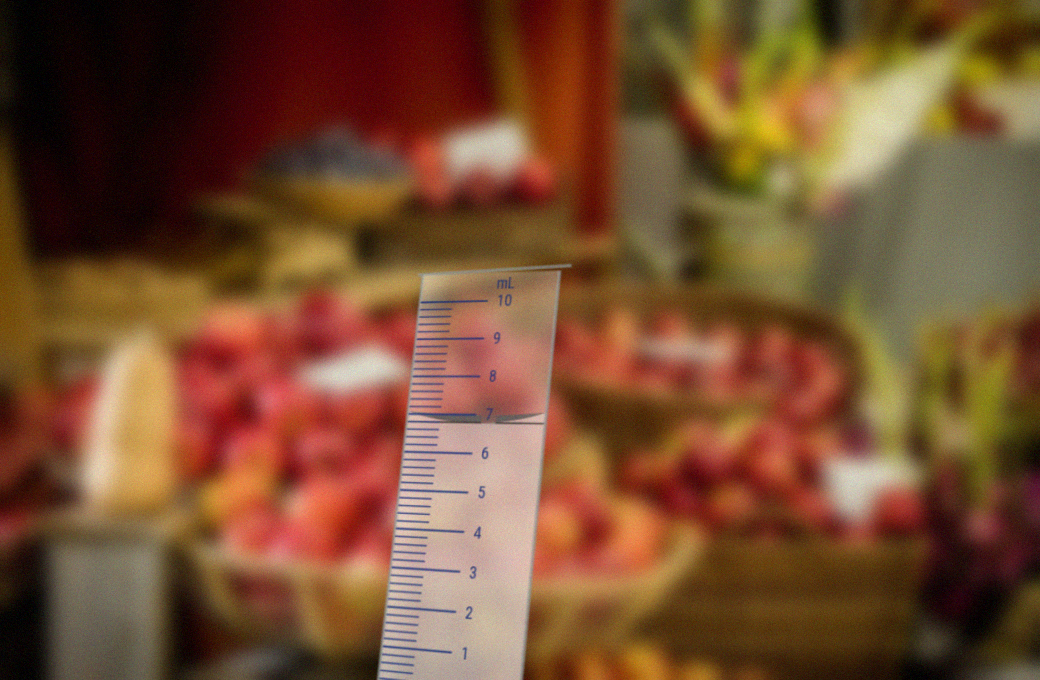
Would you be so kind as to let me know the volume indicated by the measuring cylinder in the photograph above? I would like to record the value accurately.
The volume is 6.8 mL
